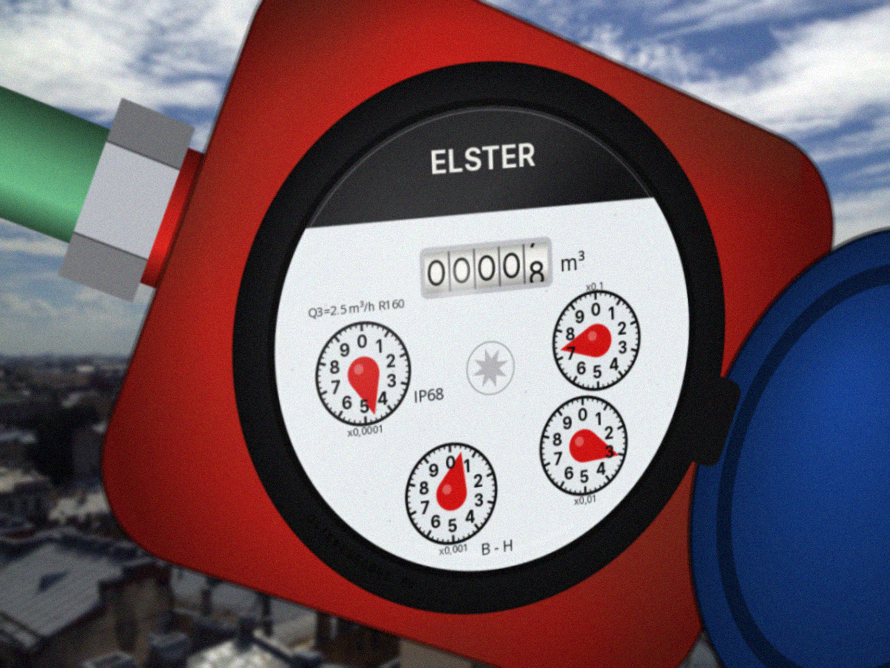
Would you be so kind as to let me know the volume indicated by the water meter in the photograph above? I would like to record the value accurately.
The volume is 7.7304 m³
